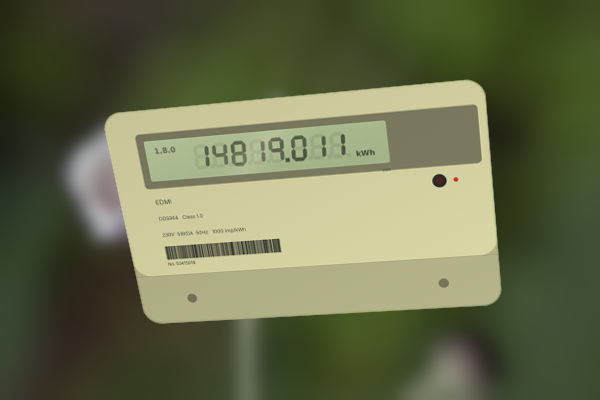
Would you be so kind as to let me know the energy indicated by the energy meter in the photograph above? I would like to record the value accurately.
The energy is 14819.011 kWh
